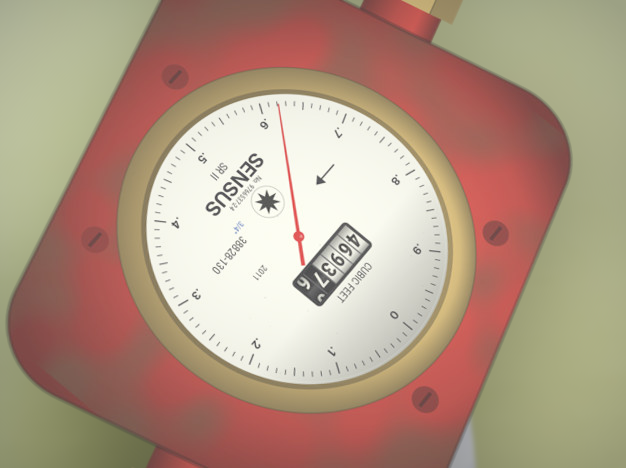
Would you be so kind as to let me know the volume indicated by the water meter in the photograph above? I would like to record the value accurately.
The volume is 469375.62 ft³
